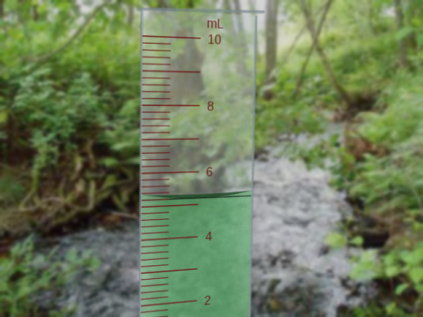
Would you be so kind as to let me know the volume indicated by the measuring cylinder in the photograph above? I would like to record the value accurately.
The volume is 5.2 mL
